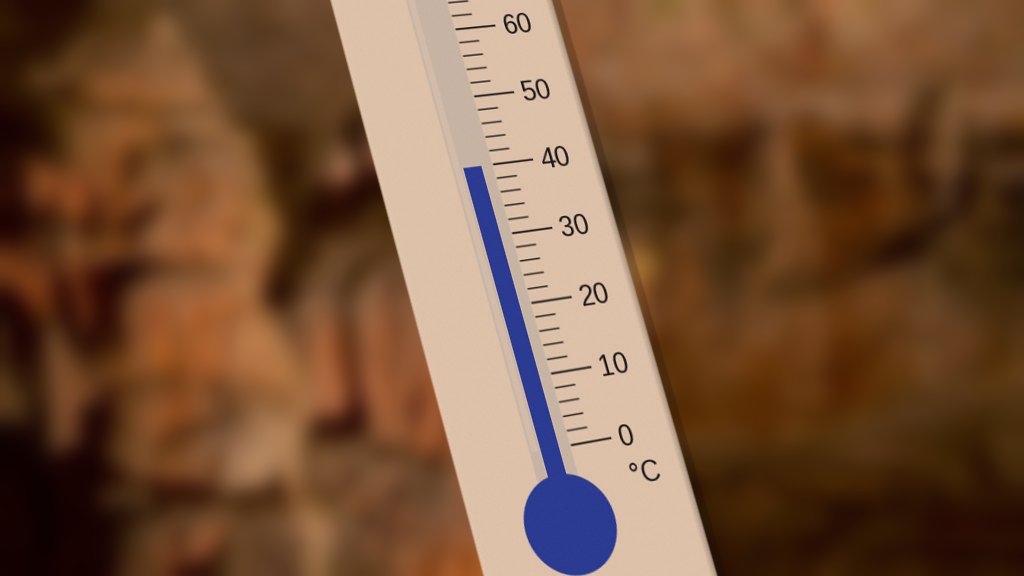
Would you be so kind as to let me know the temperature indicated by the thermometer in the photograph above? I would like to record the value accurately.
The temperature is 40 °C
